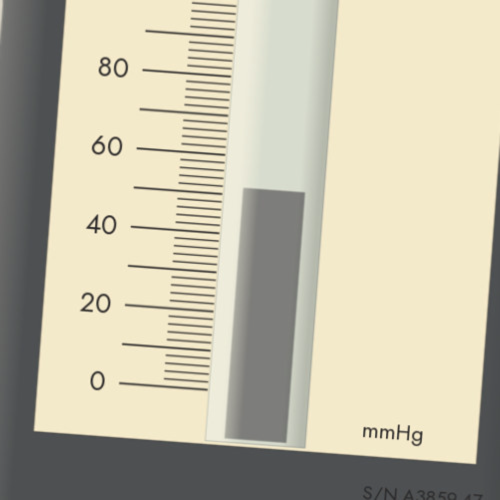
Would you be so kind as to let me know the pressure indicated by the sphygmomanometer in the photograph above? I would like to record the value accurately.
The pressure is 52 mmHg
